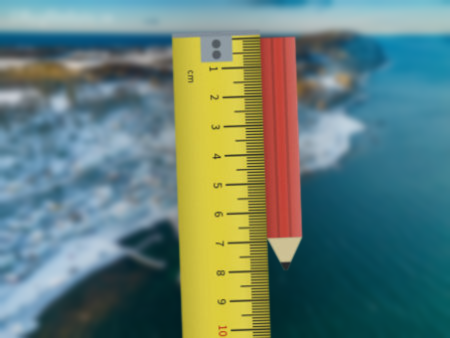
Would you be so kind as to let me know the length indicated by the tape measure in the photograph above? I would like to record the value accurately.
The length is 8 cm
